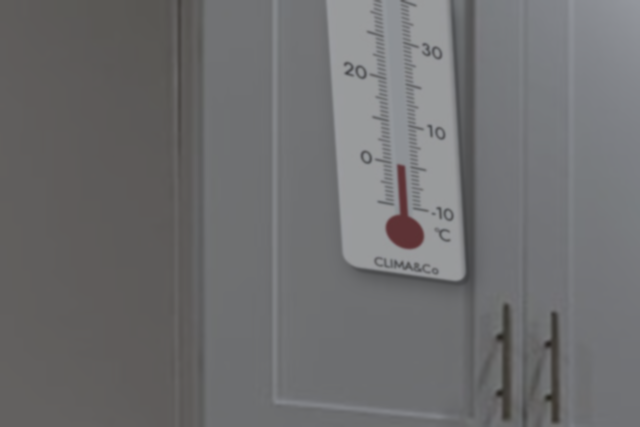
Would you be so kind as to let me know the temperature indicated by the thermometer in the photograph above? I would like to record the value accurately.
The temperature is 0 °C
